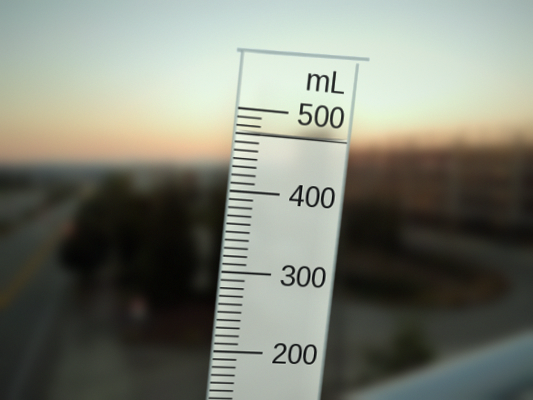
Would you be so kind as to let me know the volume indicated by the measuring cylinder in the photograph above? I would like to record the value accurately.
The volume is 470 mL
